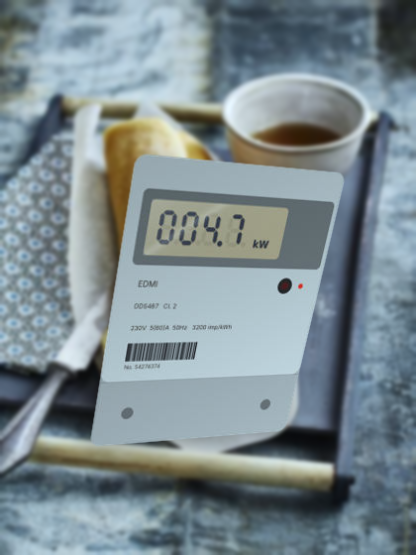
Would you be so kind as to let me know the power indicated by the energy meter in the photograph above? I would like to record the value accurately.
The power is 4.7 kW
